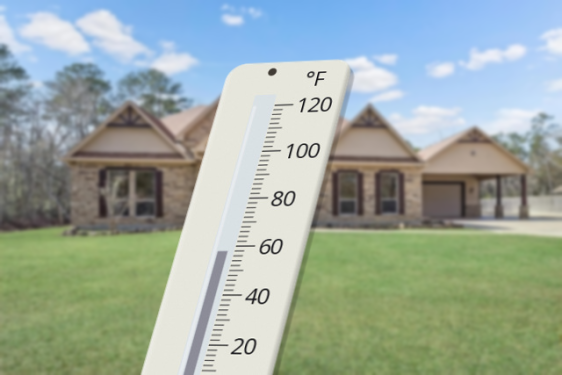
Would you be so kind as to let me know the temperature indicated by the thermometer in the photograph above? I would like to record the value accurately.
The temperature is 58 °F
